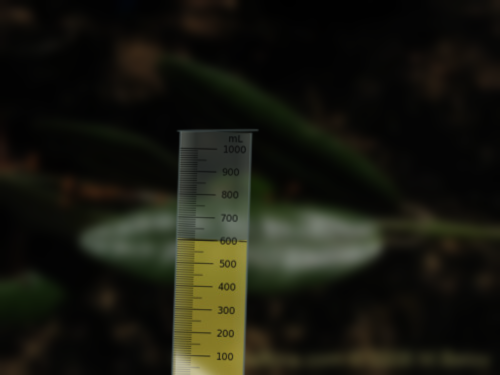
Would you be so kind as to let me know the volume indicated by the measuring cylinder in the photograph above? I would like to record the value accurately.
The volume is 600 mL
